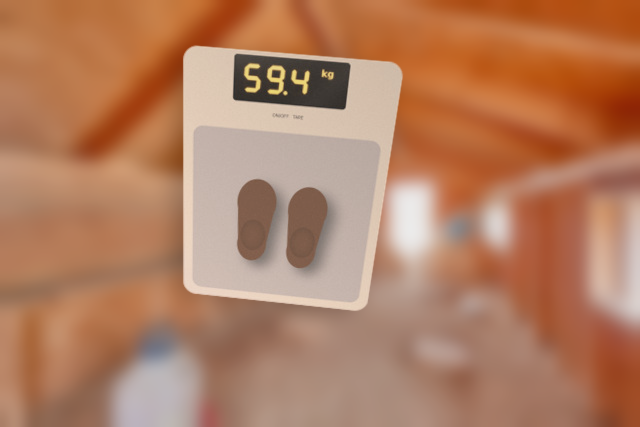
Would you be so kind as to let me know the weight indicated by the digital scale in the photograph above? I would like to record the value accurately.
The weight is 59.4 kg
